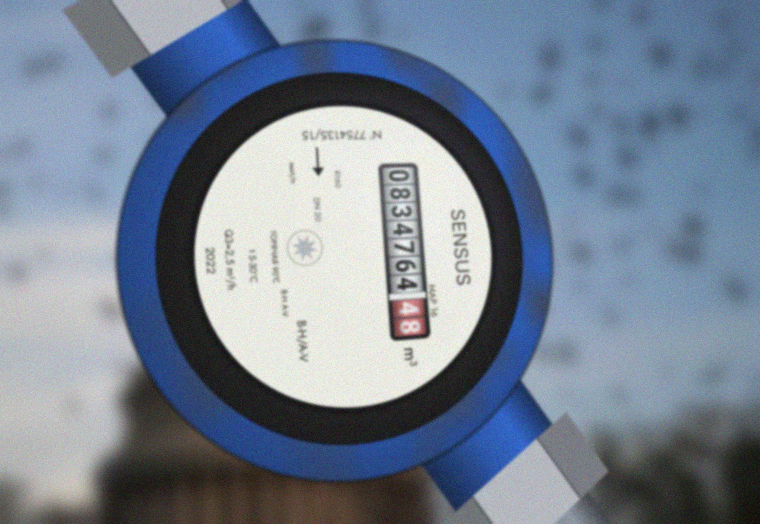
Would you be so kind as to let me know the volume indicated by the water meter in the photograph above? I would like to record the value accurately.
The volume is 834764.48 m³
